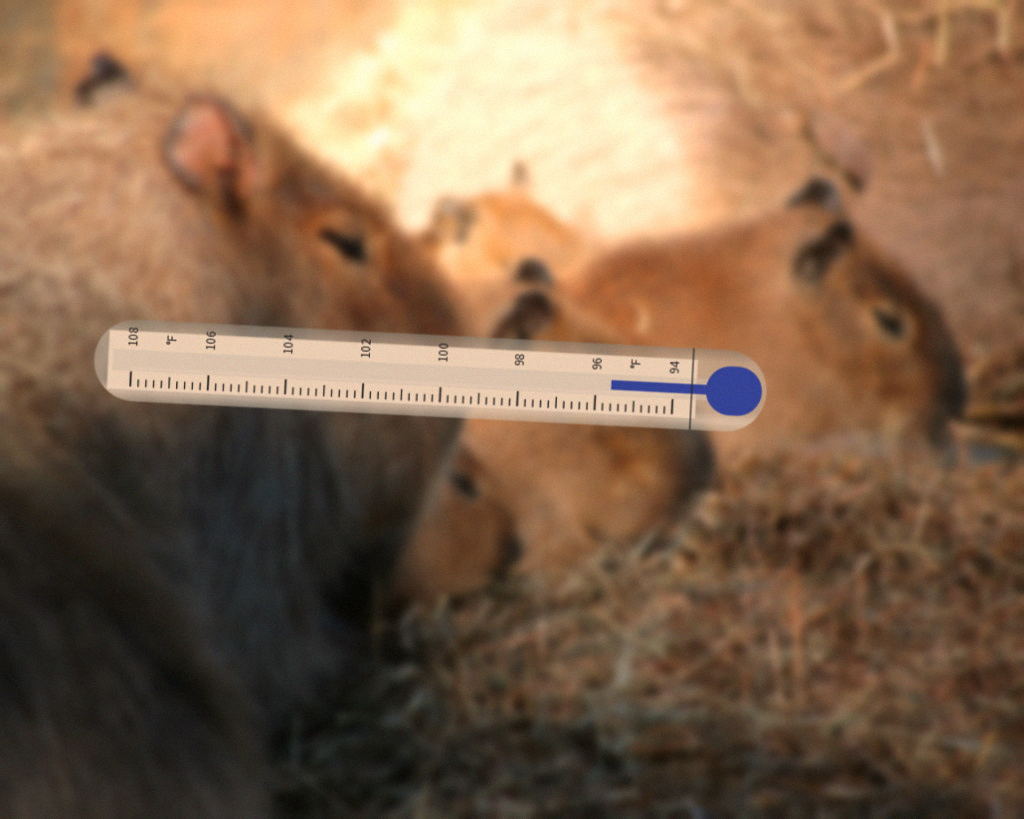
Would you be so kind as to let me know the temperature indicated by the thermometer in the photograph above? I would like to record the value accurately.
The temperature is 95.6 °F
